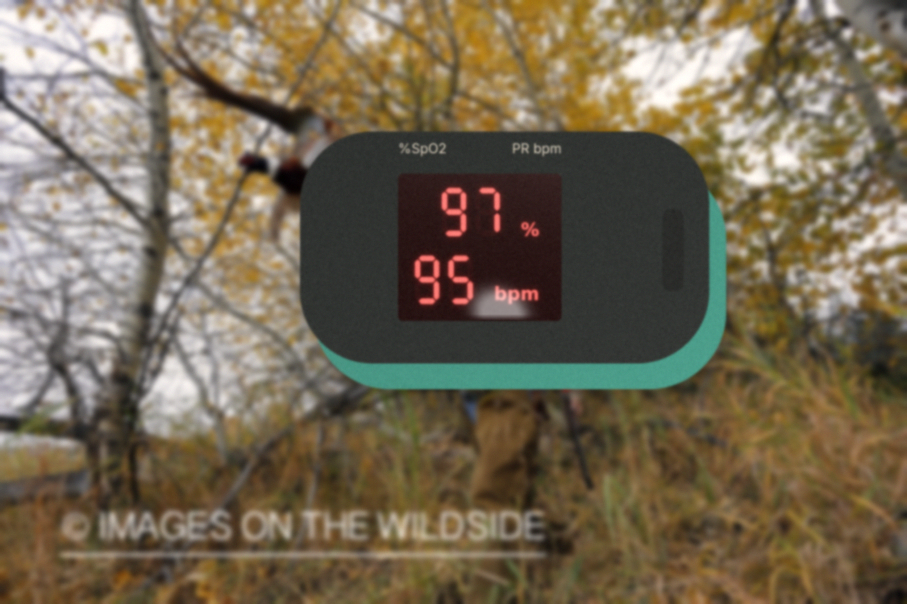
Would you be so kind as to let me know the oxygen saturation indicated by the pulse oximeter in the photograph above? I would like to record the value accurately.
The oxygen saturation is 97 %
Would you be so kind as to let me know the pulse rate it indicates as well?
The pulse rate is 95 bpm
